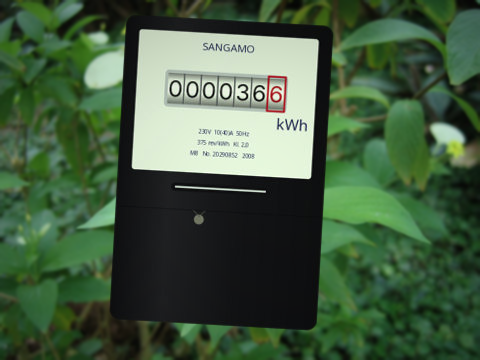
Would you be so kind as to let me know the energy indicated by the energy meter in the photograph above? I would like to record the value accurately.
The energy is 36.6 kWh
